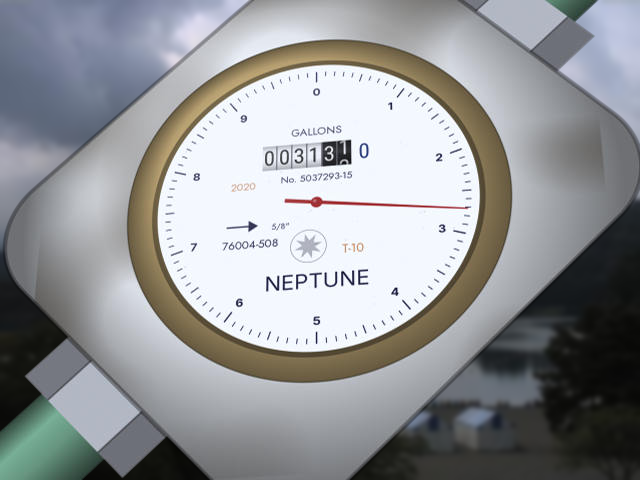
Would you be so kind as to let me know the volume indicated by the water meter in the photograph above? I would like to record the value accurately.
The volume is 31312.7 gal
